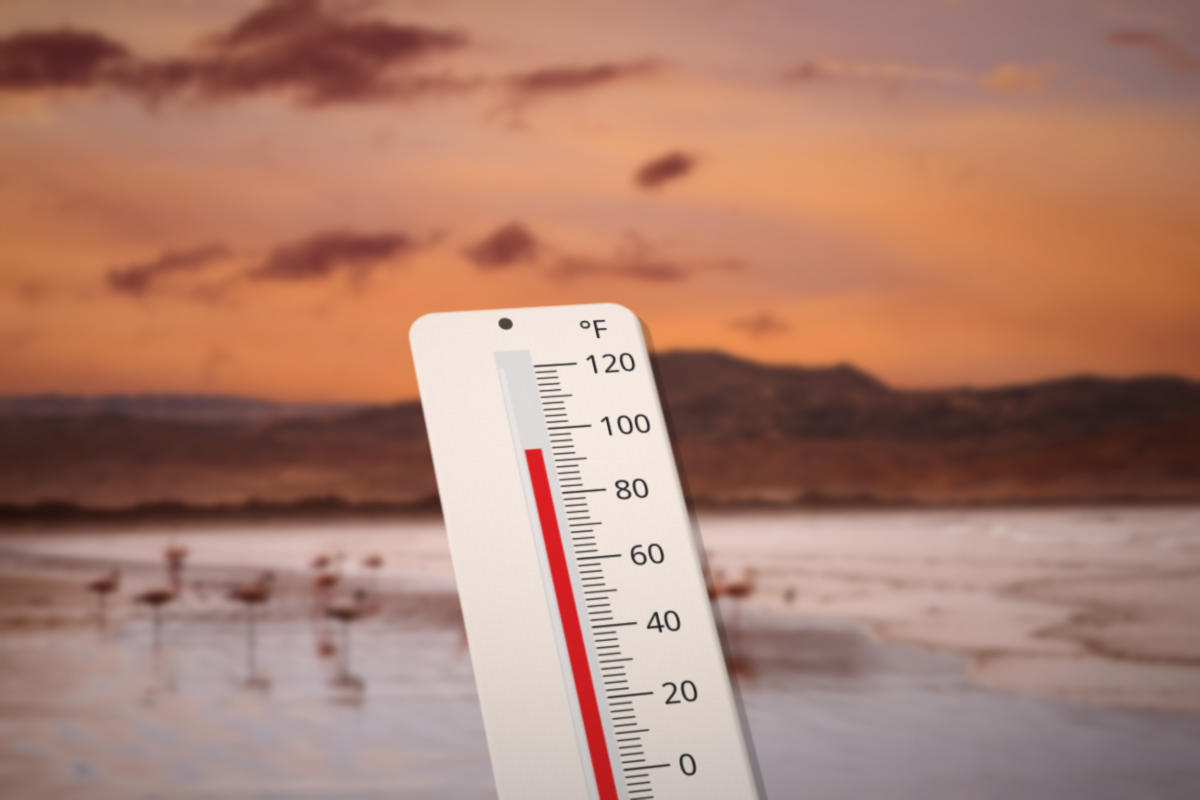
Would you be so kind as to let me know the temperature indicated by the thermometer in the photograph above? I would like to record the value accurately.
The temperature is 94 °F
